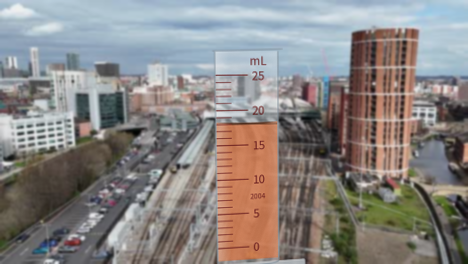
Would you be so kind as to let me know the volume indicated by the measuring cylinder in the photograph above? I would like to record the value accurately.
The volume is 18 mL
